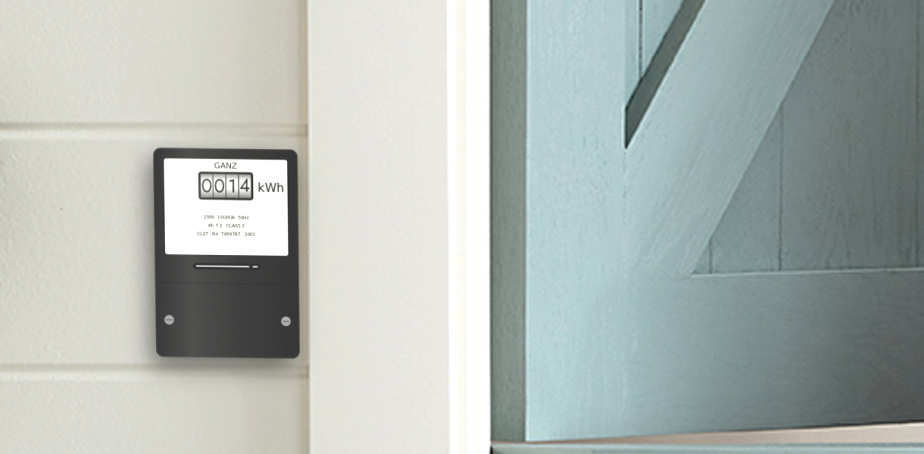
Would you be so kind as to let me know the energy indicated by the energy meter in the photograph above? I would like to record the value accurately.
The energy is 14 kWh
